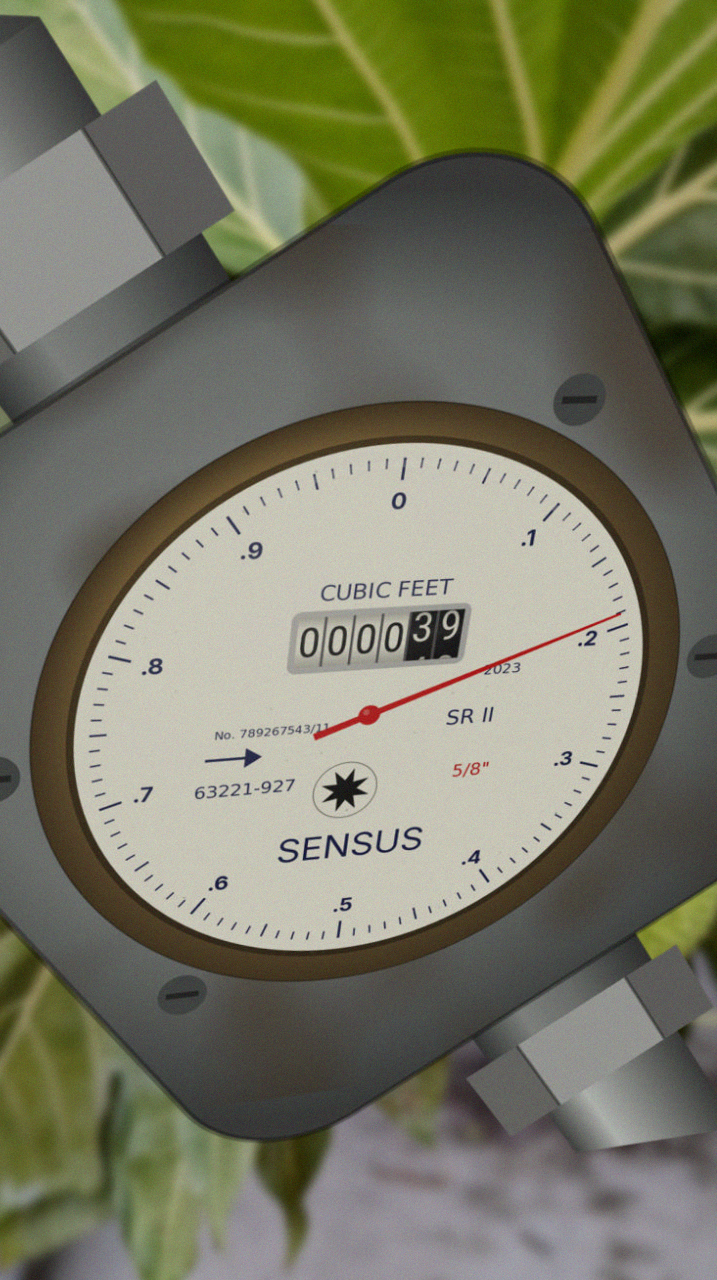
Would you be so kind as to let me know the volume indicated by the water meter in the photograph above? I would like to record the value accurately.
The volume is 39.19 ft³
